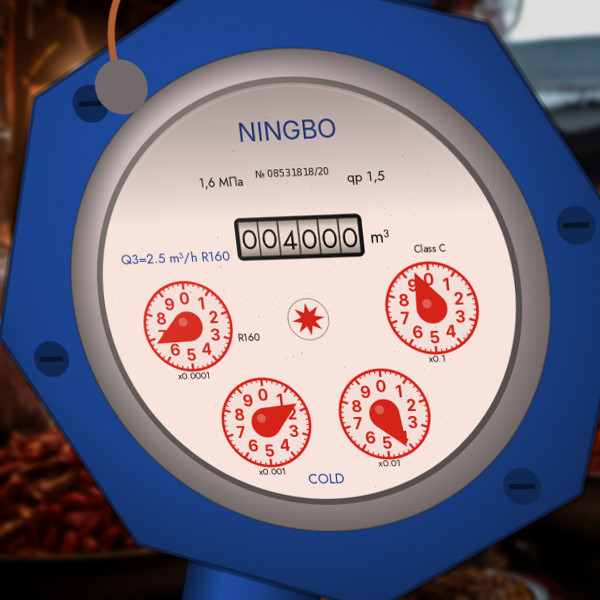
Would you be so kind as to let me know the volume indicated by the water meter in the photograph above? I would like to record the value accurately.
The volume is 3999.9416 m³
